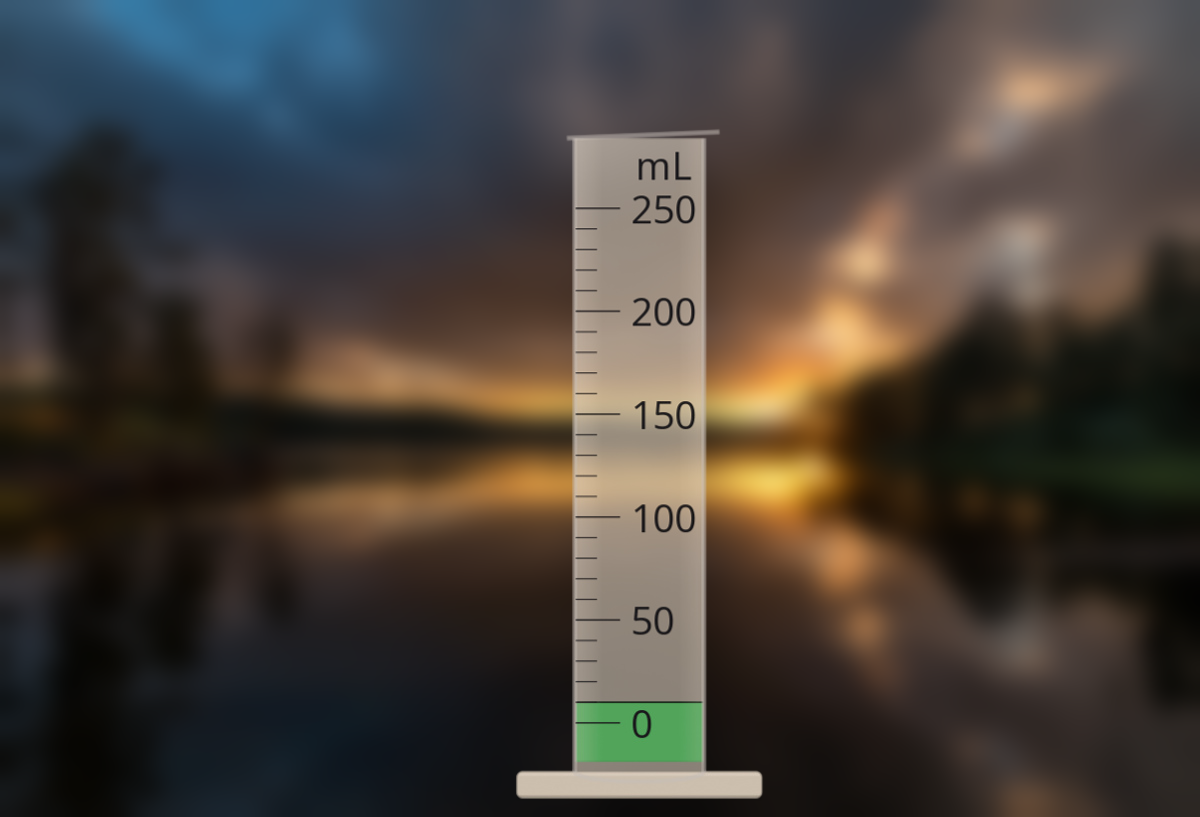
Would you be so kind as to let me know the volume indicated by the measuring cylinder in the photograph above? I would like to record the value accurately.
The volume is 10 mL
